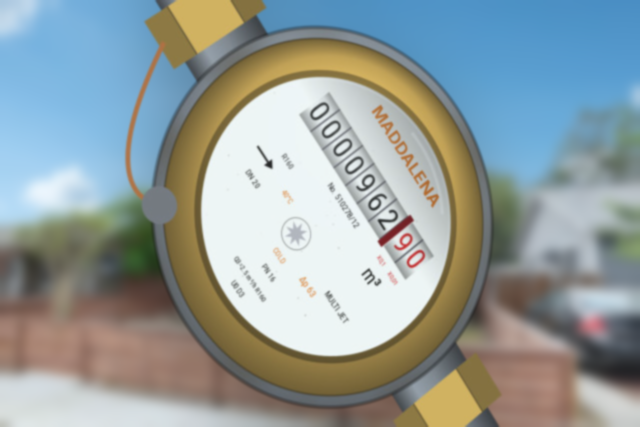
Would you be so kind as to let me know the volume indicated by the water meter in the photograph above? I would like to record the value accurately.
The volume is 962.90 m³
